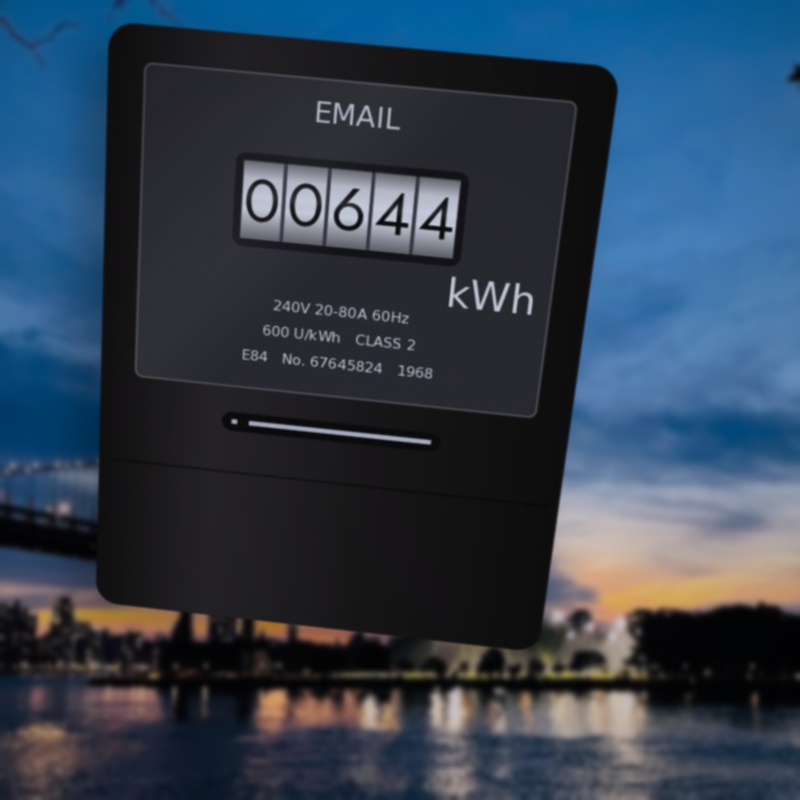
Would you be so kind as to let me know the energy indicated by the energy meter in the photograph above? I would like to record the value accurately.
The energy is 644 kWh
